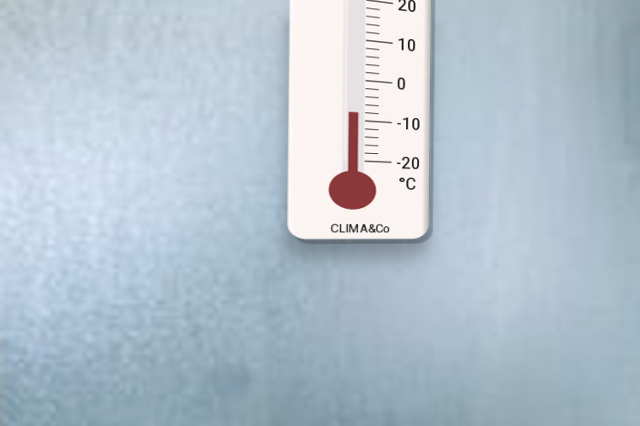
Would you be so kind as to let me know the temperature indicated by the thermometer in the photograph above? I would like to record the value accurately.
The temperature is -8 °C
